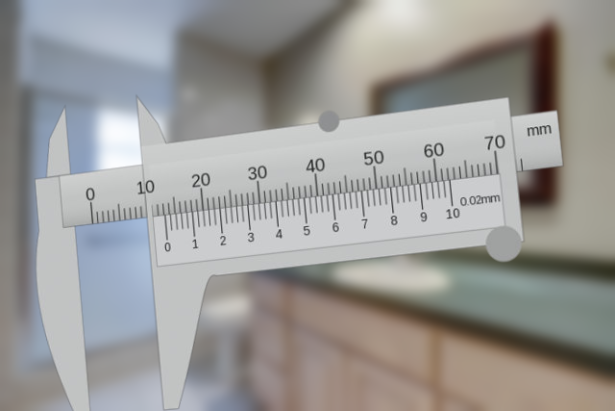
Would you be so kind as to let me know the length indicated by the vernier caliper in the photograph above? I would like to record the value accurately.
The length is 13.2 mm
